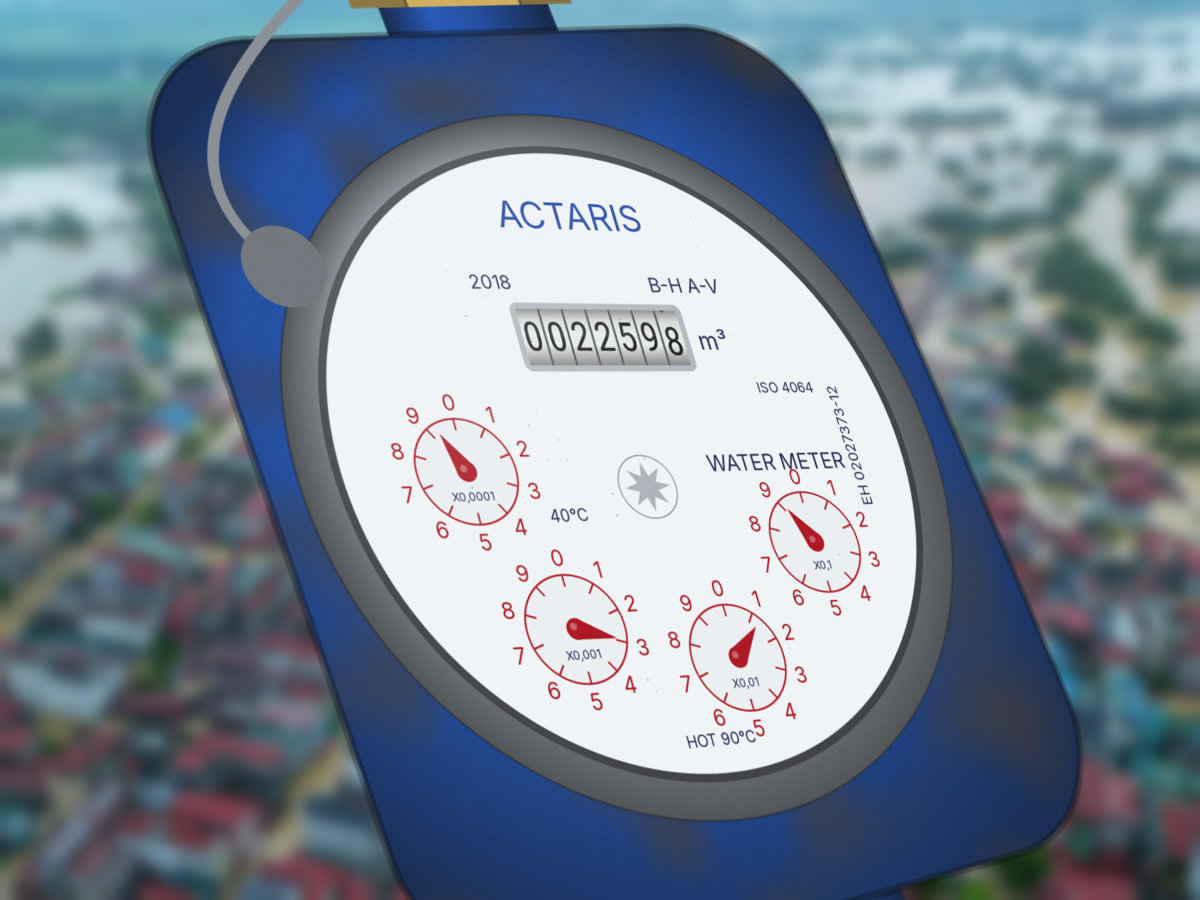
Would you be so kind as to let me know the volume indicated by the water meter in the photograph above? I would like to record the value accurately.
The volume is 22597.9129 m³
